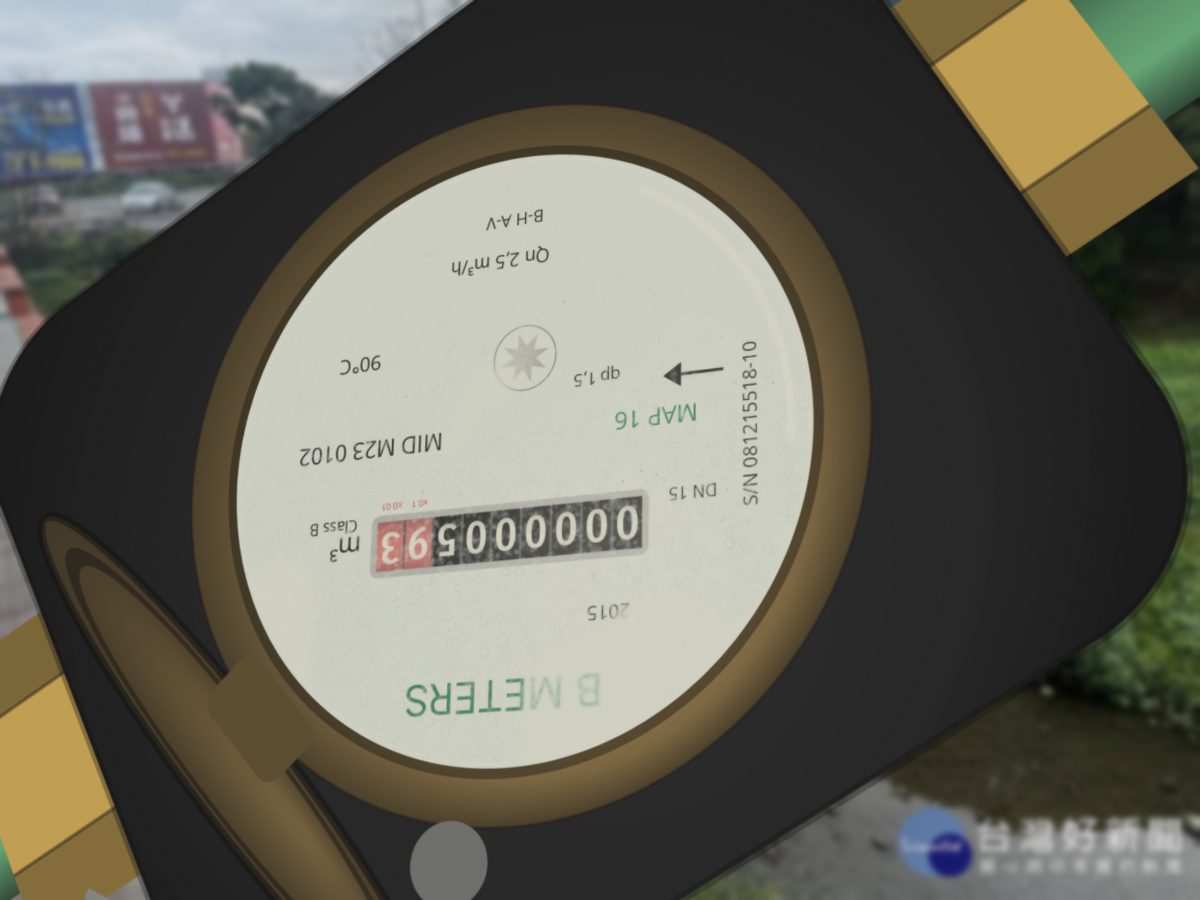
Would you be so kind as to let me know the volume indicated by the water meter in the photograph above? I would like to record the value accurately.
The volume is 5.93 m³
